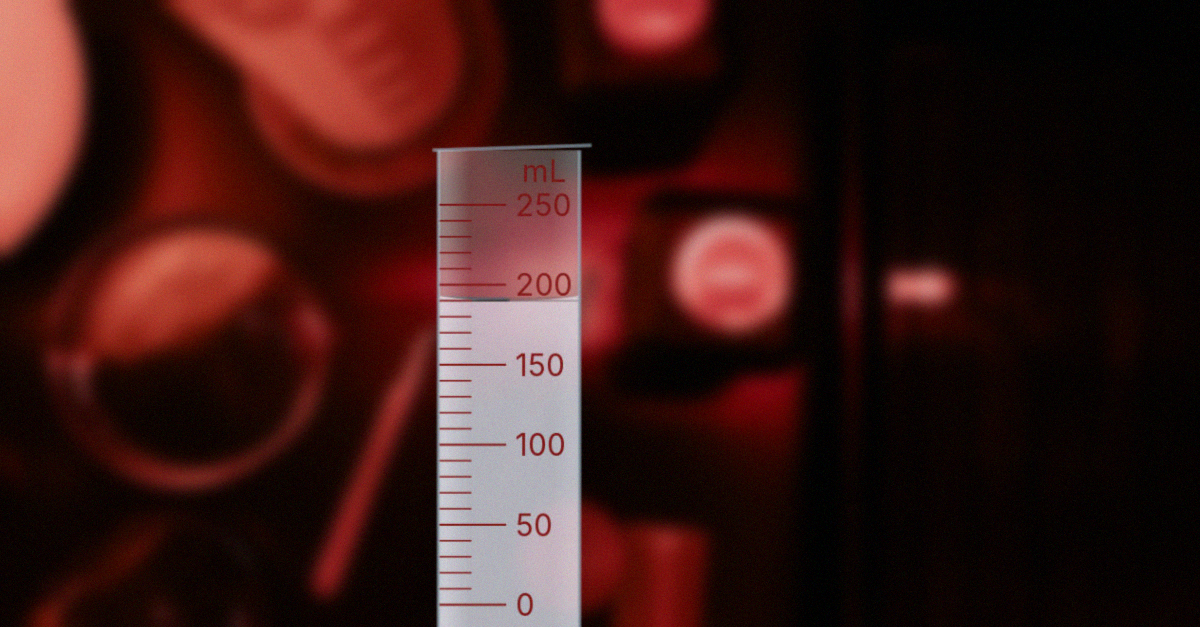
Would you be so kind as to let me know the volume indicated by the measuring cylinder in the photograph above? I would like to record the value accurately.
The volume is 190 mL
